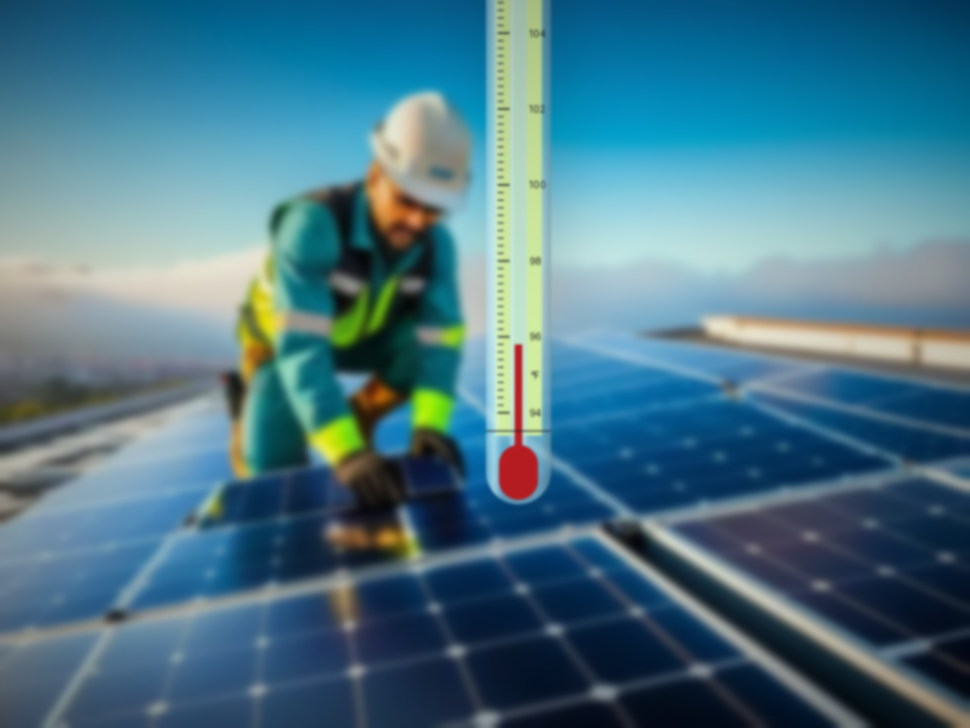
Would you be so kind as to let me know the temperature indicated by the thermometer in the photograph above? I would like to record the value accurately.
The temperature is 95.8 °F
